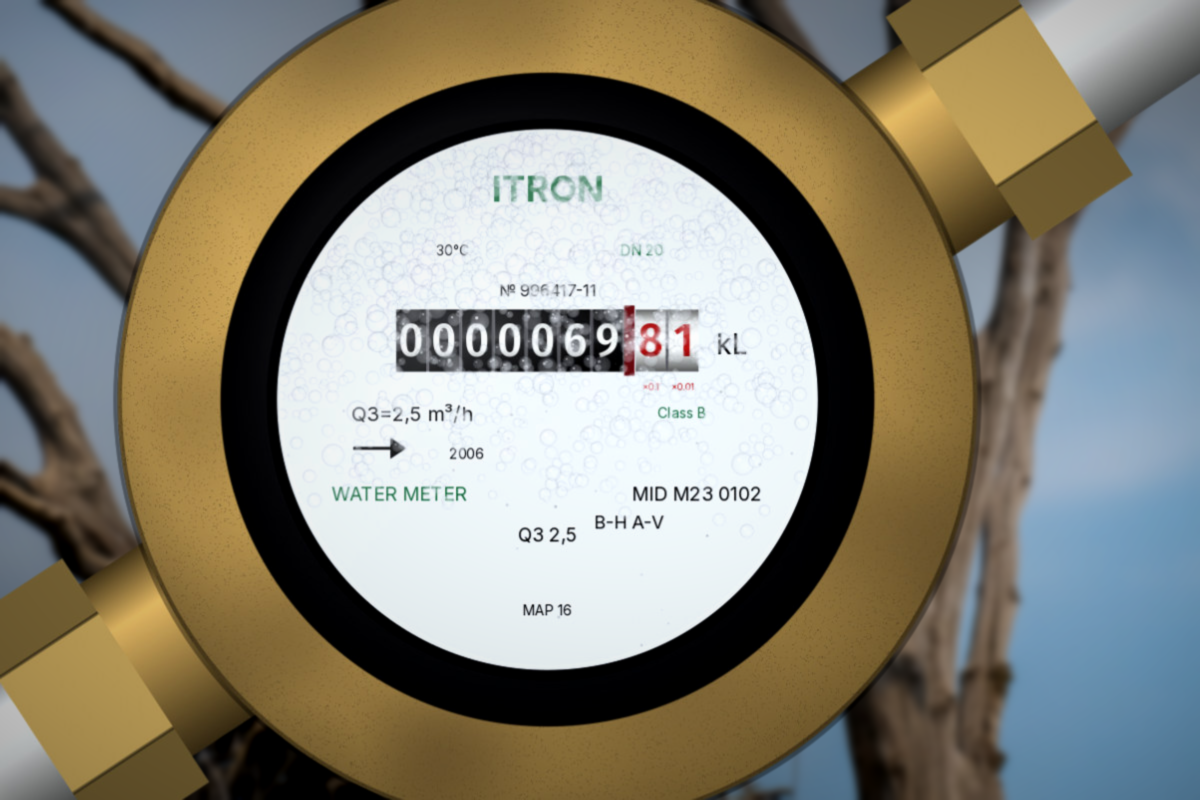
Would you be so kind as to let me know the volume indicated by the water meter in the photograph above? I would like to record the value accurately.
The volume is 69.81 kL
